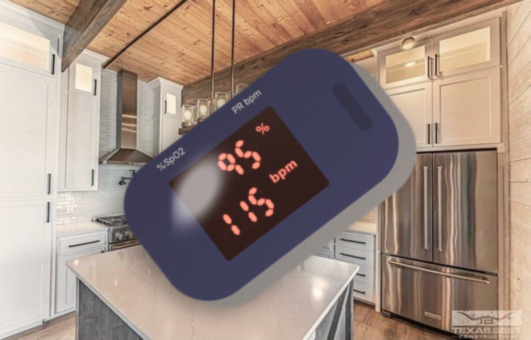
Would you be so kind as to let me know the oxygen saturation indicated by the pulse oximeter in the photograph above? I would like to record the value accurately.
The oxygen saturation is 95 %
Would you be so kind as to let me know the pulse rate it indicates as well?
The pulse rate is 115 bpm
